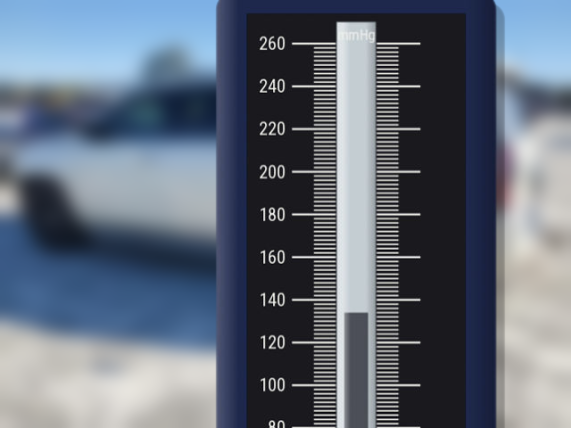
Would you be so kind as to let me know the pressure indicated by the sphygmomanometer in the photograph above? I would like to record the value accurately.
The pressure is 134 mmHg
